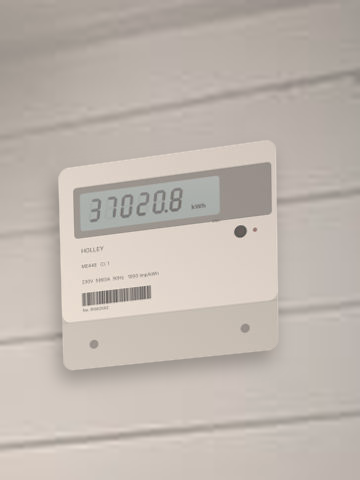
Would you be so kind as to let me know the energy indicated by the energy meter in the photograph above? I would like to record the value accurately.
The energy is 37020.8 kWh
